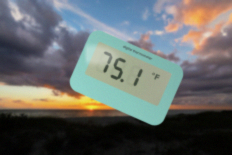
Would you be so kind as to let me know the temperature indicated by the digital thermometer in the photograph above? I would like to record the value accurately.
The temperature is 75.1 °F
